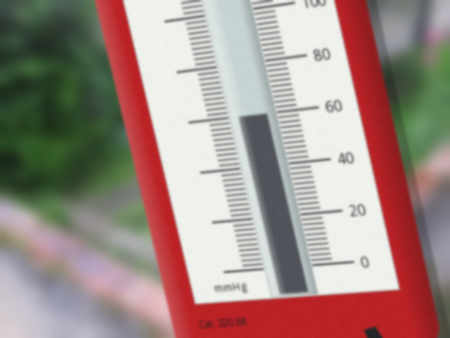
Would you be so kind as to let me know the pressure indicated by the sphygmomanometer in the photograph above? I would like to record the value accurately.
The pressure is 60 mmHg
